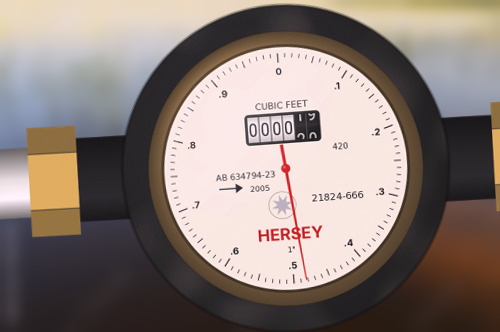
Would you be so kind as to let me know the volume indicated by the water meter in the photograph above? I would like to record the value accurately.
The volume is 19.48 ft³
